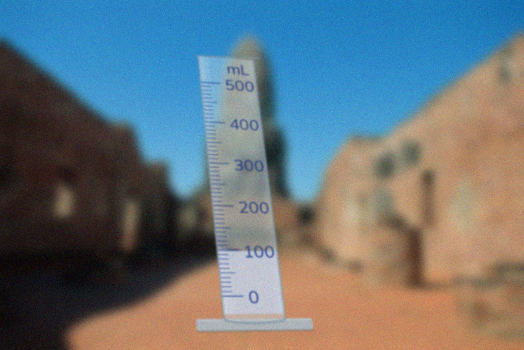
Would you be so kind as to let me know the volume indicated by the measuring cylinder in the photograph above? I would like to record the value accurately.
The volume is 100 mL
